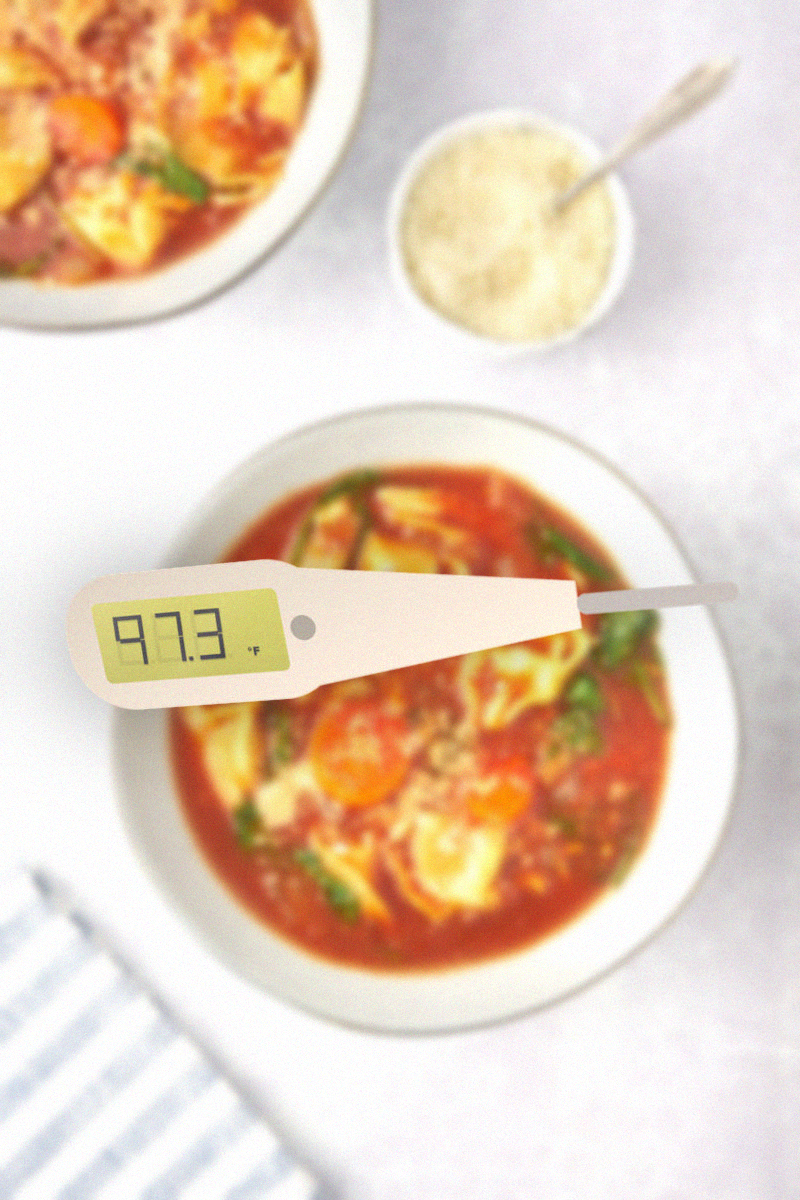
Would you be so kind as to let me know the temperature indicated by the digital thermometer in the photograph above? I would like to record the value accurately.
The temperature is 97.3 °F
